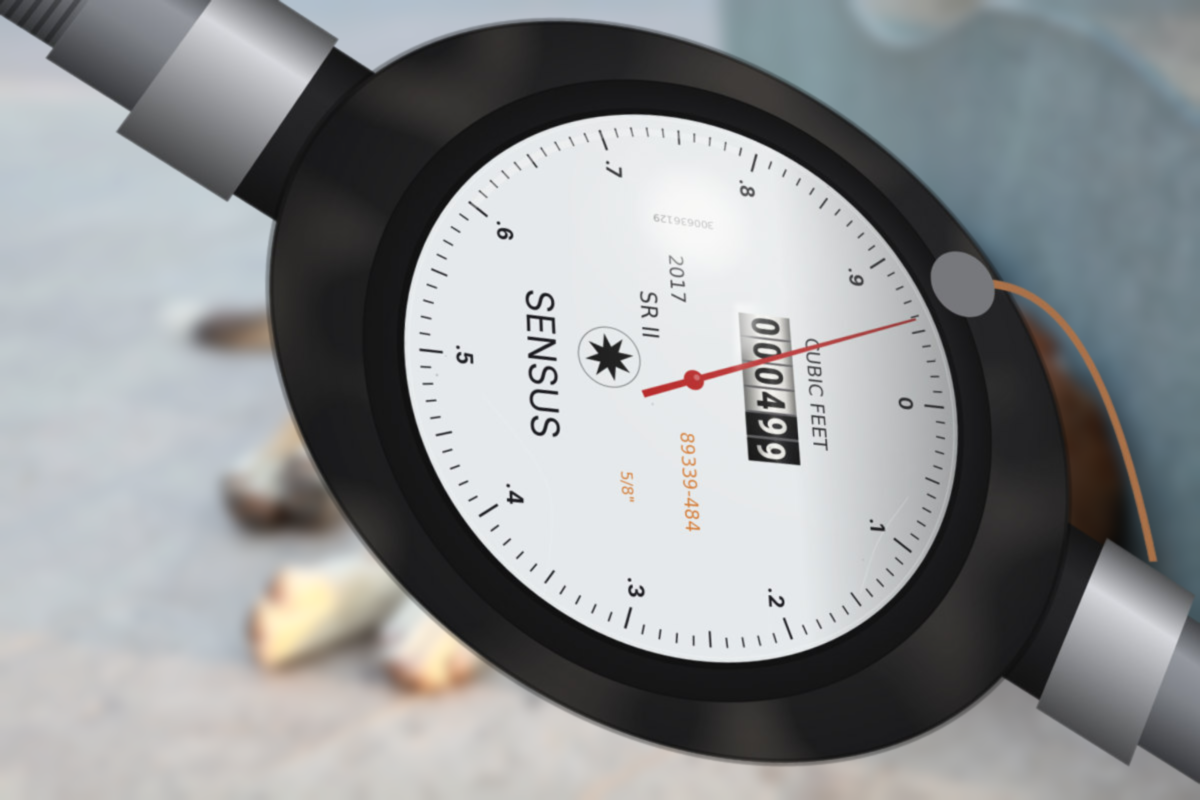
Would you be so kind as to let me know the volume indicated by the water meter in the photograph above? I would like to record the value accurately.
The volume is 498.94 ft³
